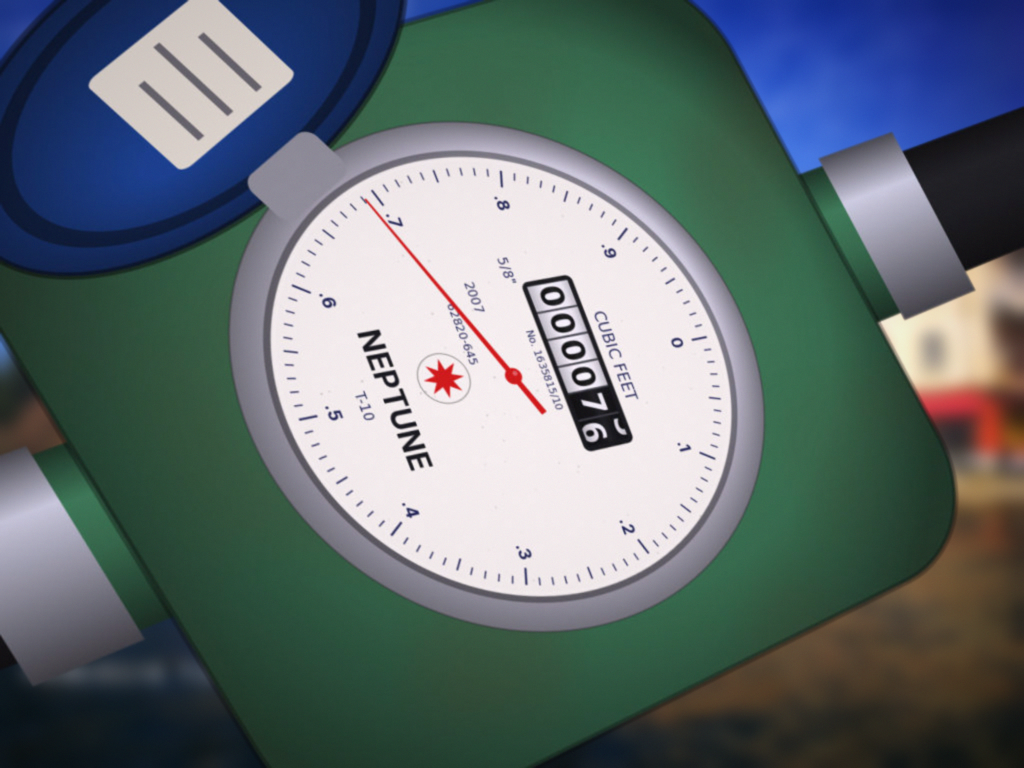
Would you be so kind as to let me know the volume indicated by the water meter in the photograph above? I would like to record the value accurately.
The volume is 75.69 ft³
